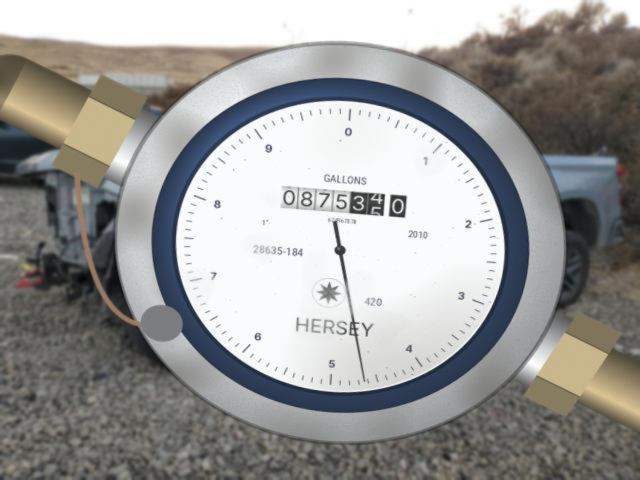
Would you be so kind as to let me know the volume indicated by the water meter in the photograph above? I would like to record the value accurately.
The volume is 875344.6 gal
